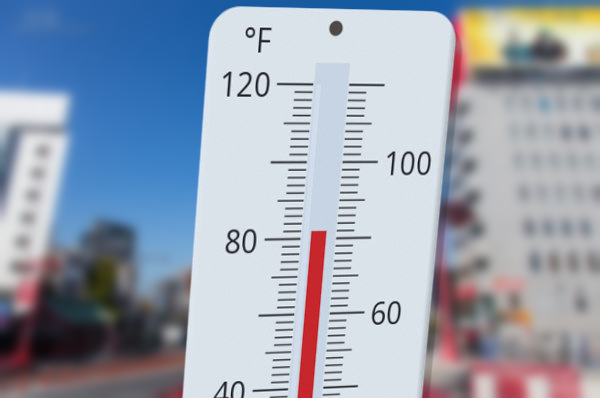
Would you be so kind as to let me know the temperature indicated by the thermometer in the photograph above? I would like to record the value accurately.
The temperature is 82 °F
